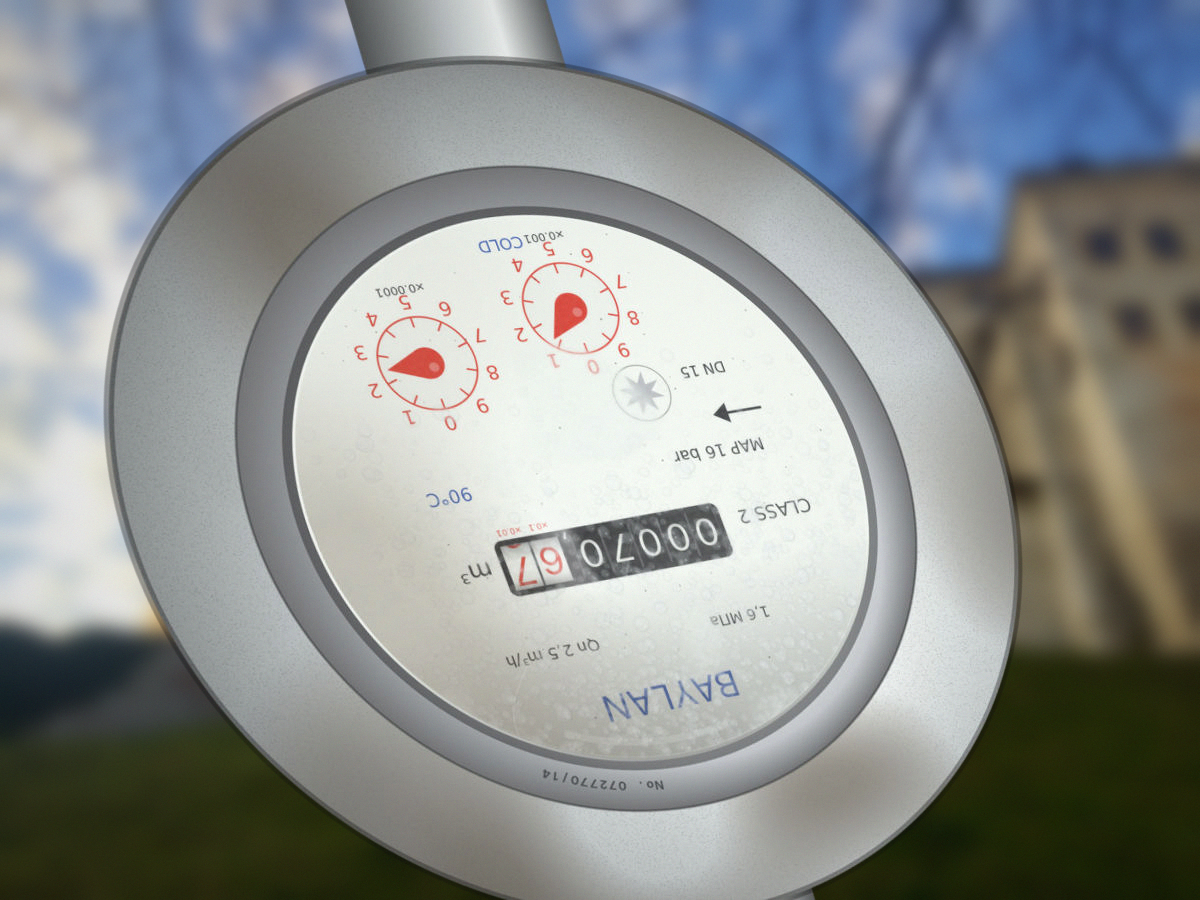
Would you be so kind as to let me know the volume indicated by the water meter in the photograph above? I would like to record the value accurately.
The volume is 70.6712 m³
